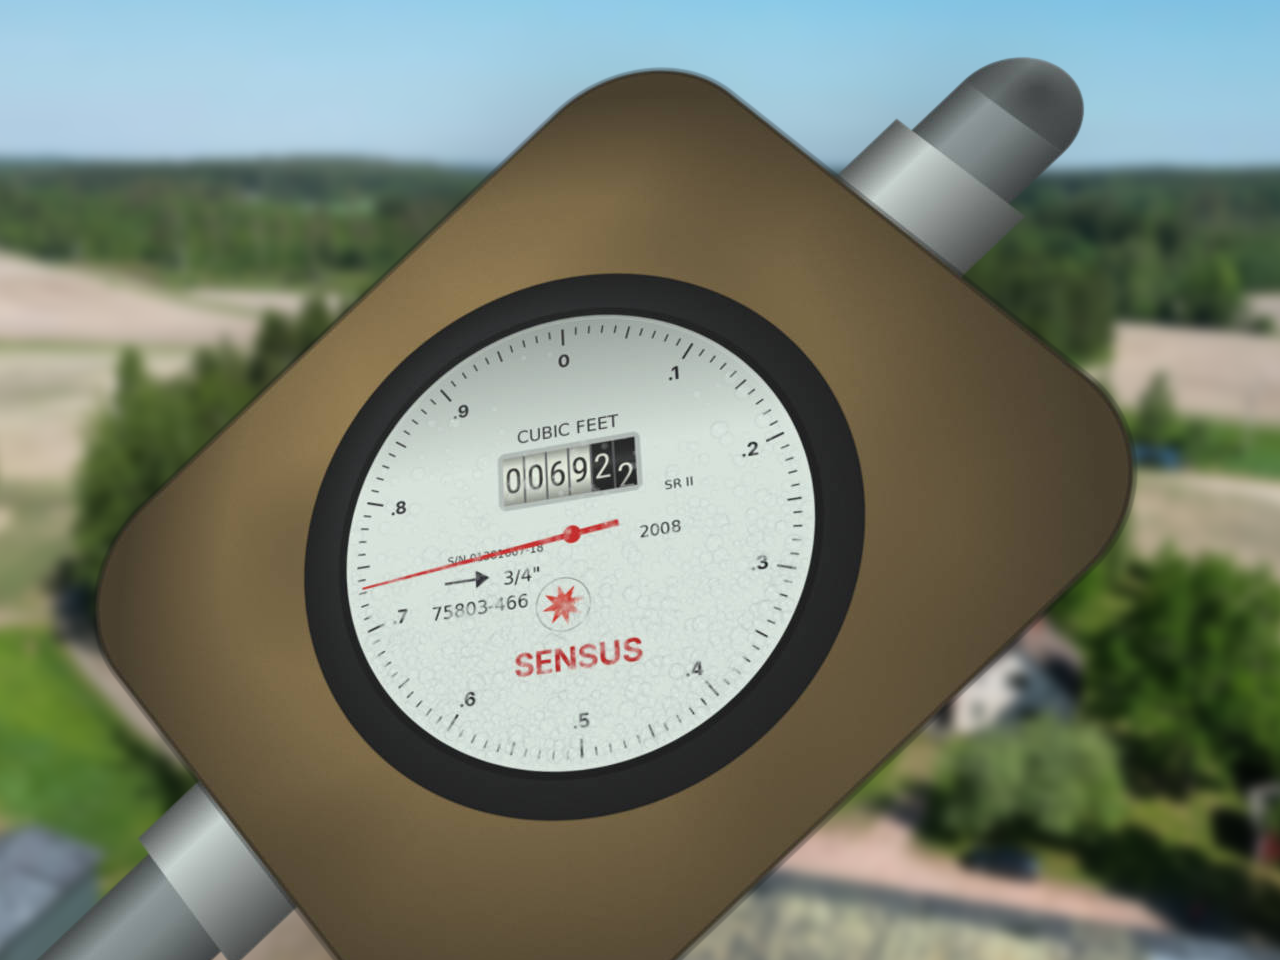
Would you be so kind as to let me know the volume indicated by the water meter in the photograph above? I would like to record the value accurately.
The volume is 6921.73 ft³
